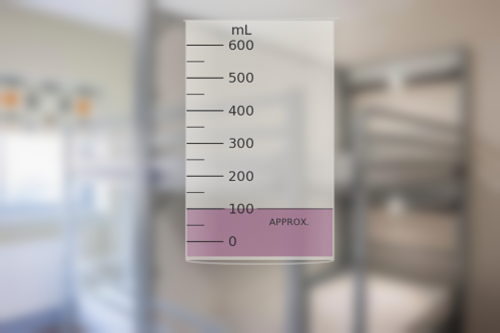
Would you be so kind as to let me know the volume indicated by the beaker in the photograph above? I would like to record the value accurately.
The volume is 100 mL
